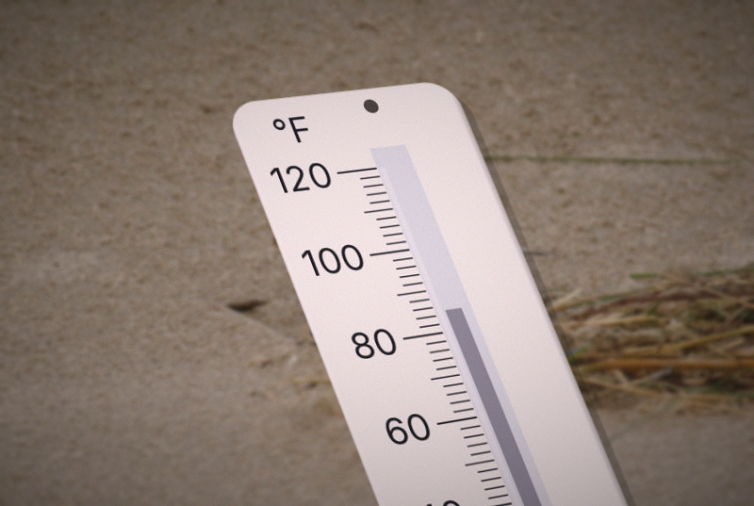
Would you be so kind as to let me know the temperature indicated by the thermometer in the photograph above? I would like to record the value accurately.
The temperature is 85 °F
